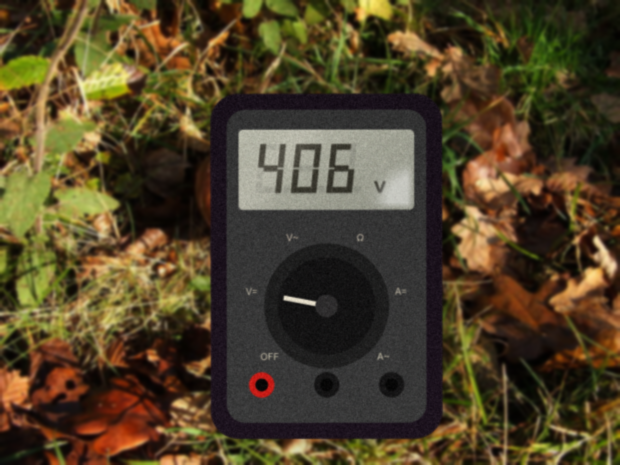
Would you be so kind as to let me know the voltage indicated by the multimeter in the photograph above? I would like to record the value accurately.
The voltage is 406 V
